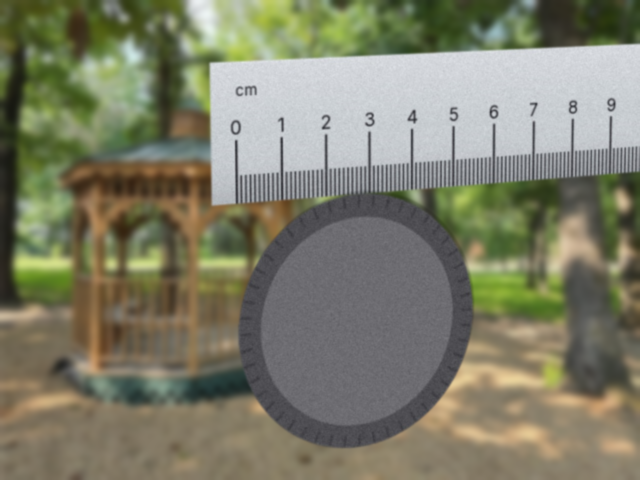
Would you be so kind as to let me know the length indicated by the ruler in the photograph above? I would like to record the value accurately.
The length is 5.5 cm
